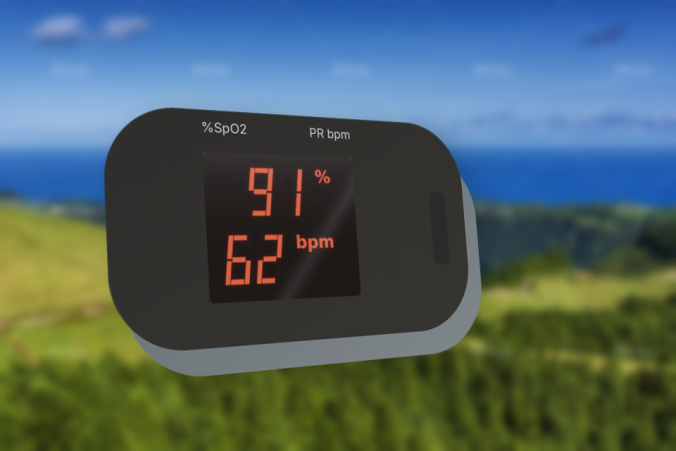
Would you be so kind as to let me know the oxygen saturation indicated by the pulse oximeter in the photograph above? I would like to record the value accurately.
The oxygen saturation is 91 %
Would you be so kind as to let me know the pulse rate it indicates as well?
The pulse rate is 62 bpm
